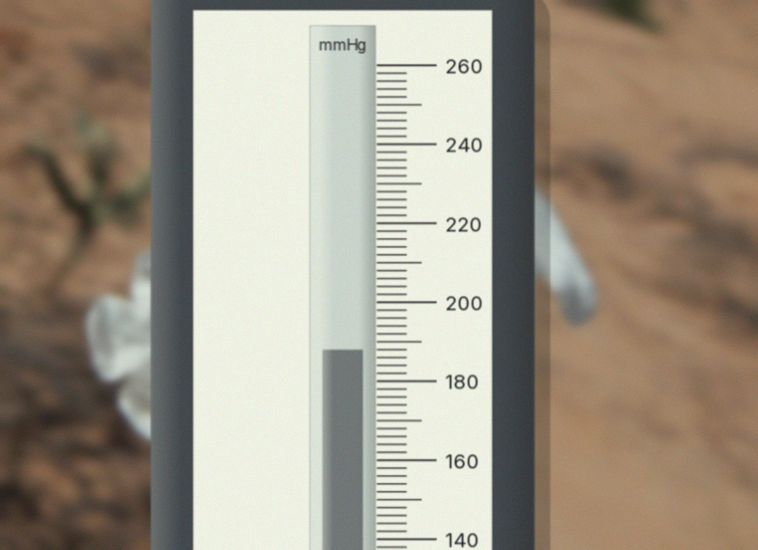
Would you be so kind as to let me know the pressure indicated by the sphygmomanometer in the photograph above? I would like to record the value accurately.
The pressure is 188 mmHg
